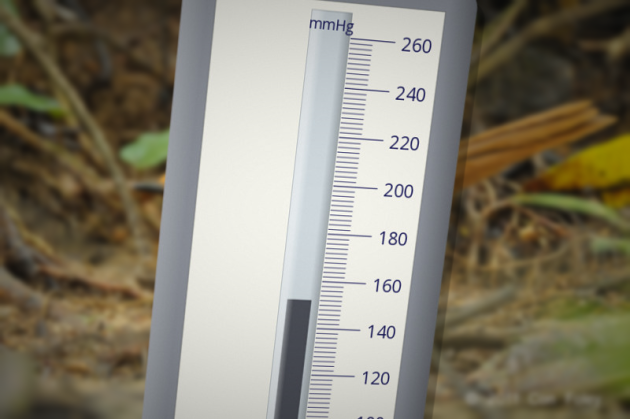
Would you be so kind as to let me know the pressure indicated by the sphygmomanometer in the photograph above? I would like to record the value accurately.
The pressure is 152 mmHg
